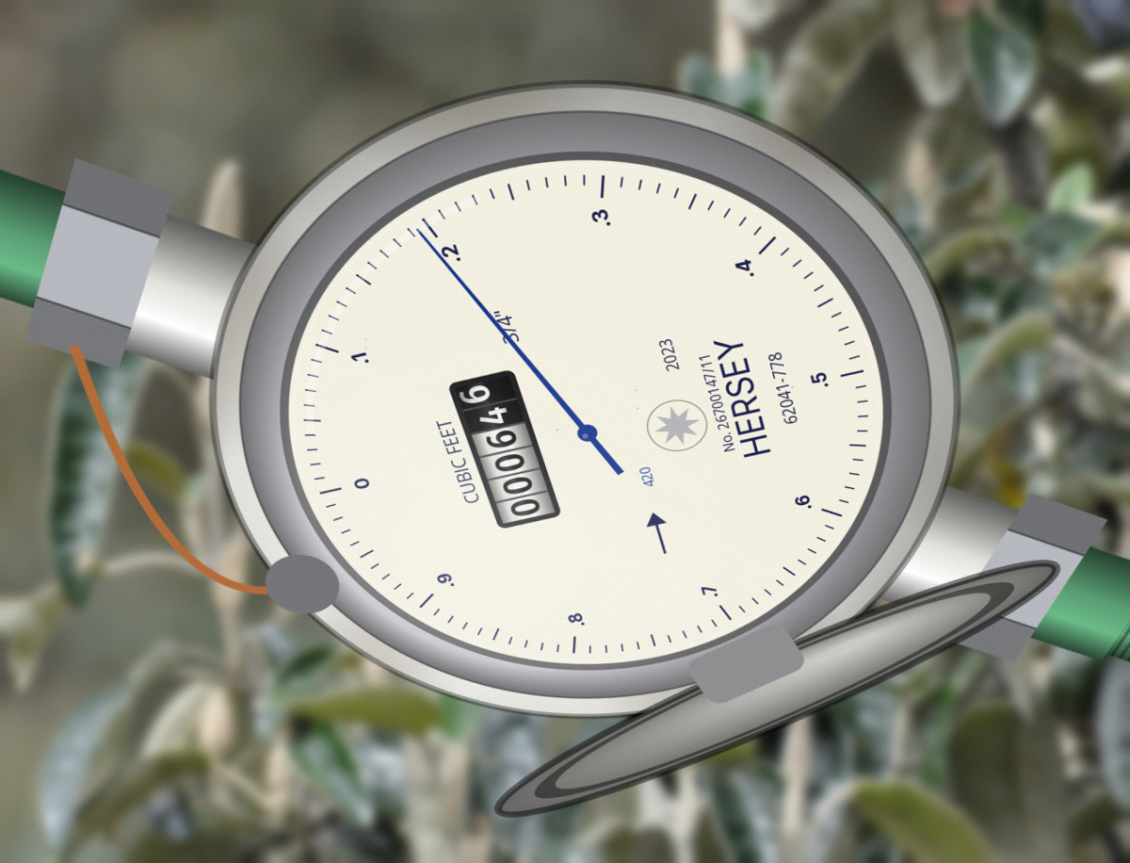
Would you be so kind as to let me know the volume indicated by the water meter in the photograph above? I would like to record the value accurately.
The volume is 646.19 ft³
